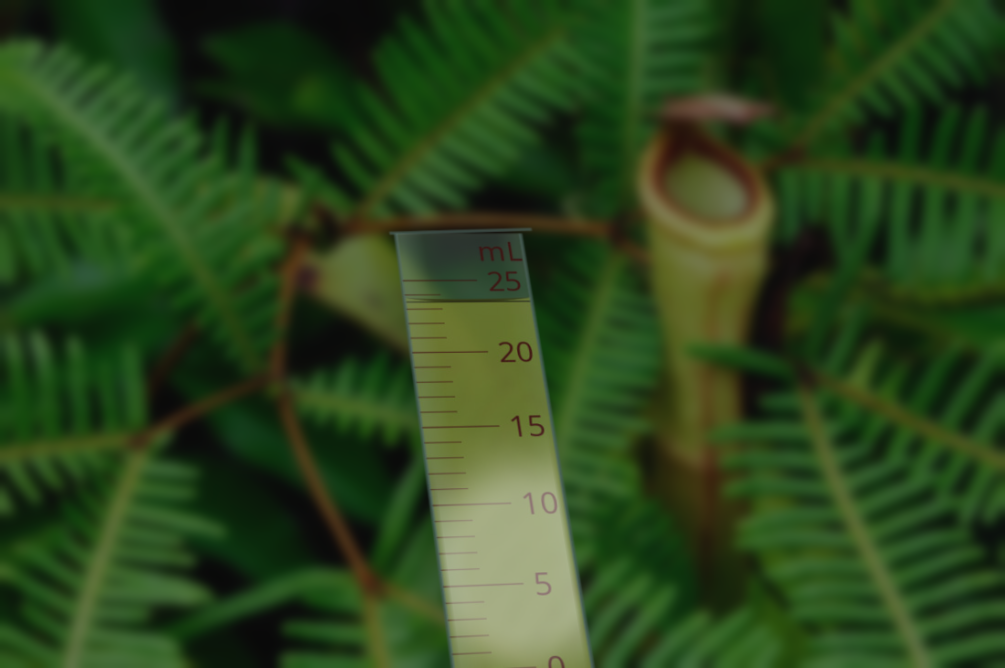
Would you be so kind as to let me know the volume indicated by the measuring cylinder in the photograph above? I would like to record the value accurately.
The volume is 23.5 mL
